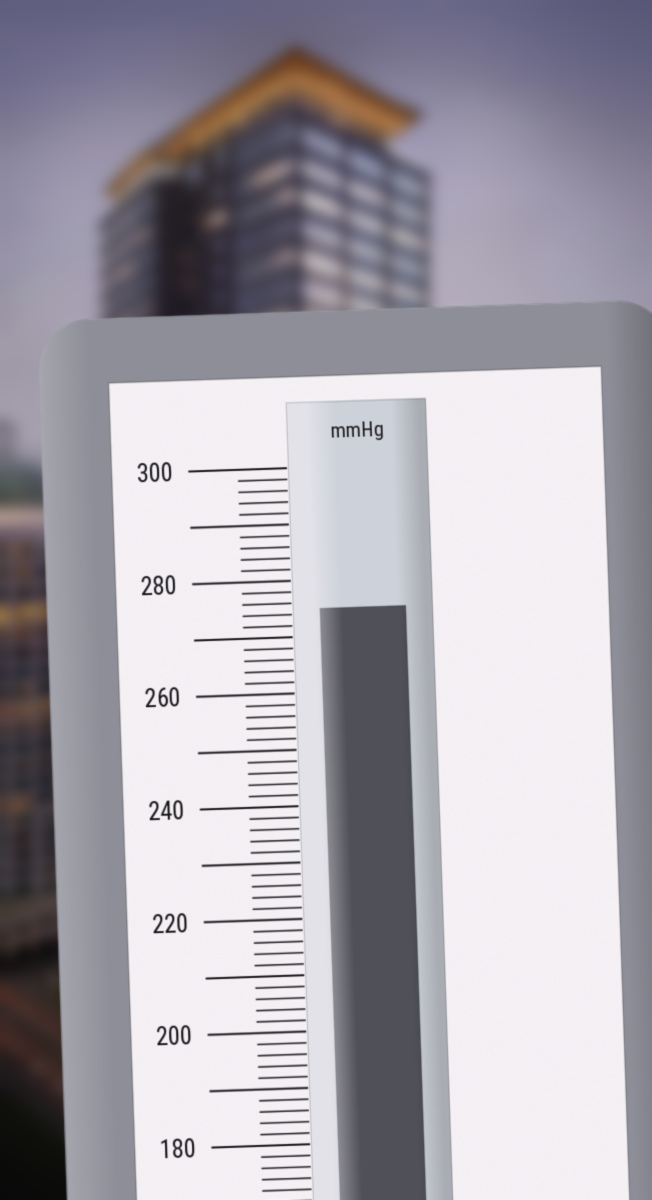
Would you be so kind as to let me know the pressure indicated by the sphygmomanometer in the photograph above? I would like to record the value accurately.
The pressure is 275 mmHg
